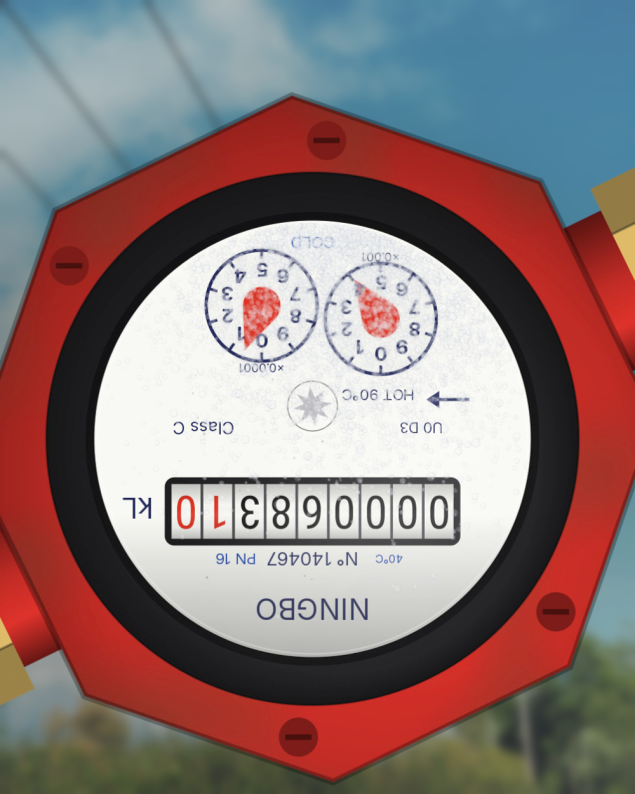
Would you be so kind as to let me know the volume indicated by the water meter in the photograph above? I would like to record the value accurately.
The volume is 683.1040 kL
